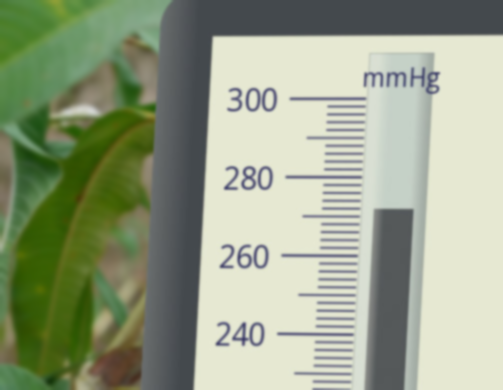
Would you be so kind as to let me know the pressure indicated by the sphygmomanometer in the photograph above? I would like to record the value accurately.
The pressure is 272 mmHg
